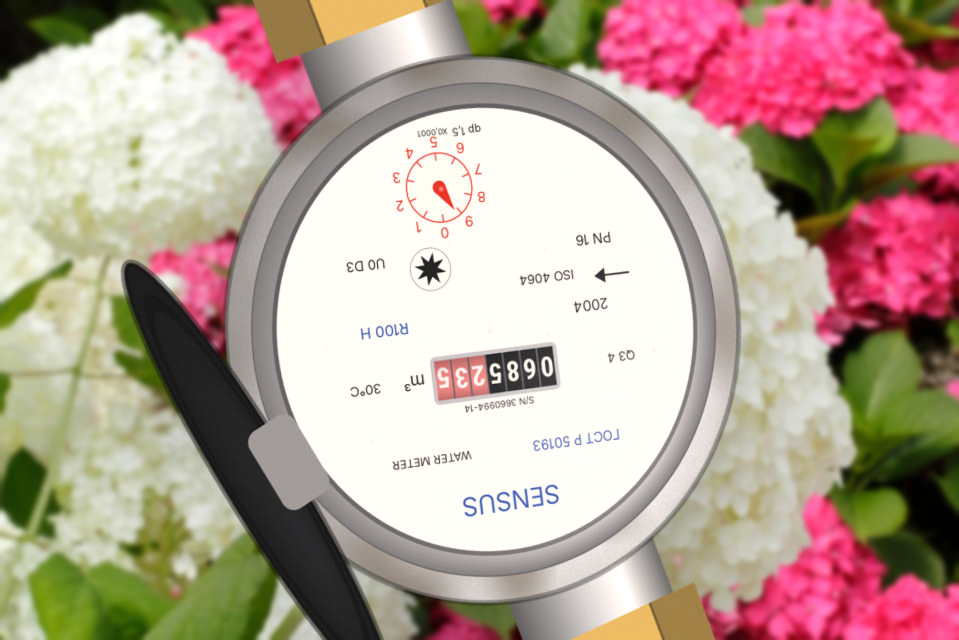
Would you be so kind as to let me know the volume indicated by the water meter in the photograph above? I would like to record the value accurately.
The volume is 685.2349 m³
